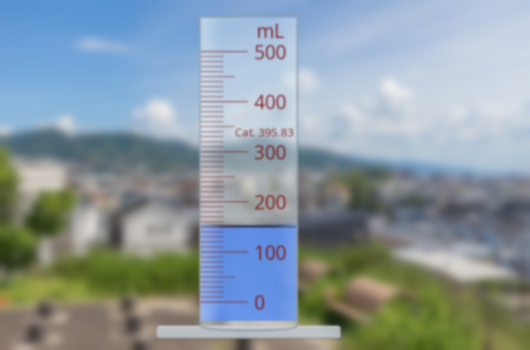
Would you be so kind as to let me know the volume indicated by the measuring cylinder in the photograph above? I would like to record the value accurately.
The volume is 150 mL
